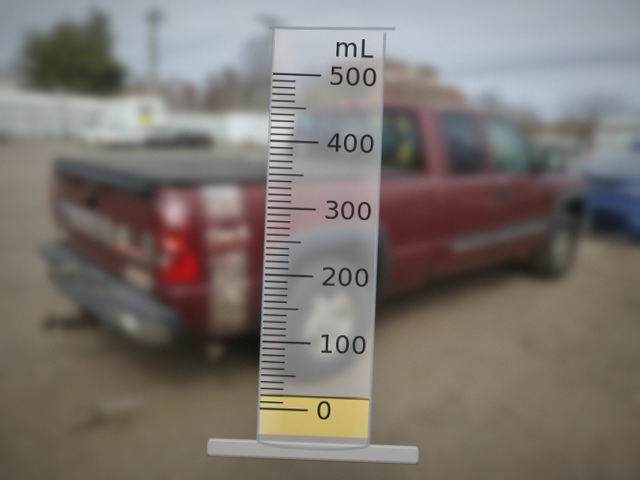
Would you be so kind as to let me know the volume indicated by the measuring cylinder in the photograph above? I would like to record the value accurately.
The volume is 20 mL
